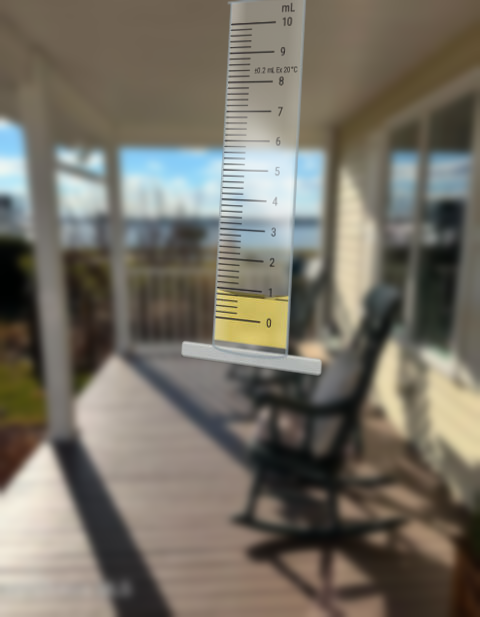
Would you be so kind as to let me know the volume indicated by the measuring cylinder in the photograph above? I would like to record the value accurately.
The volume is 0.8 mL
